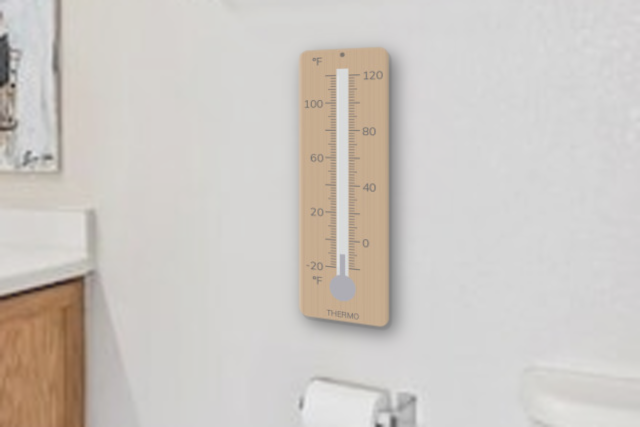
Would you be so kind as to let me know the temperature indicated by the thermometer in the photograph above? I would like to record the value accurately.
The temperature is -10 °F
